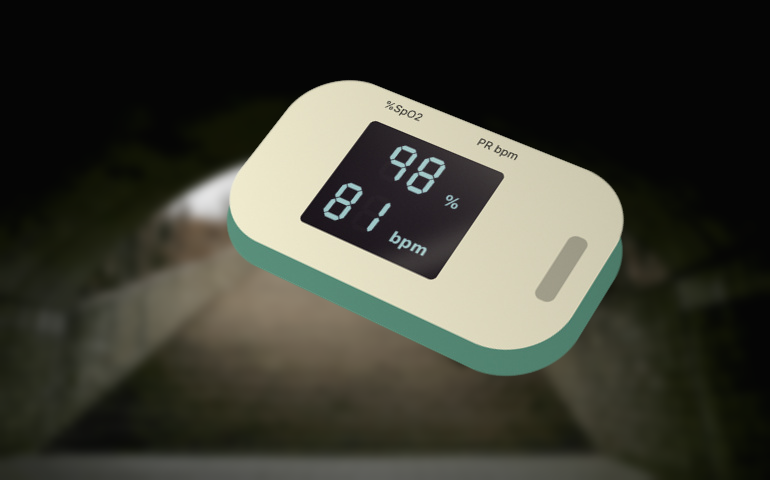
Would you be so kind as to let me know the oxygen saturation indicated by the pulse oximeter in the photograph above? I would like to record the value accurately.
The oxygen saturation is 98 %
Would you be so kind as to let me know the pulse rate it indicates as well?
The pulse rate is 81 bpm
